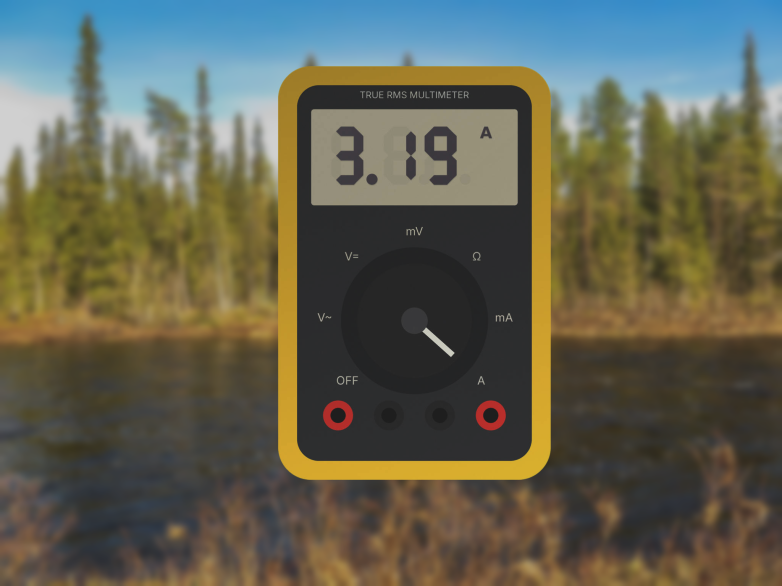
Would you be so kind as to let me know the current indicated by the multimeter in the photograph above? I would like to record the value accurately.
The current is 3.19 A
